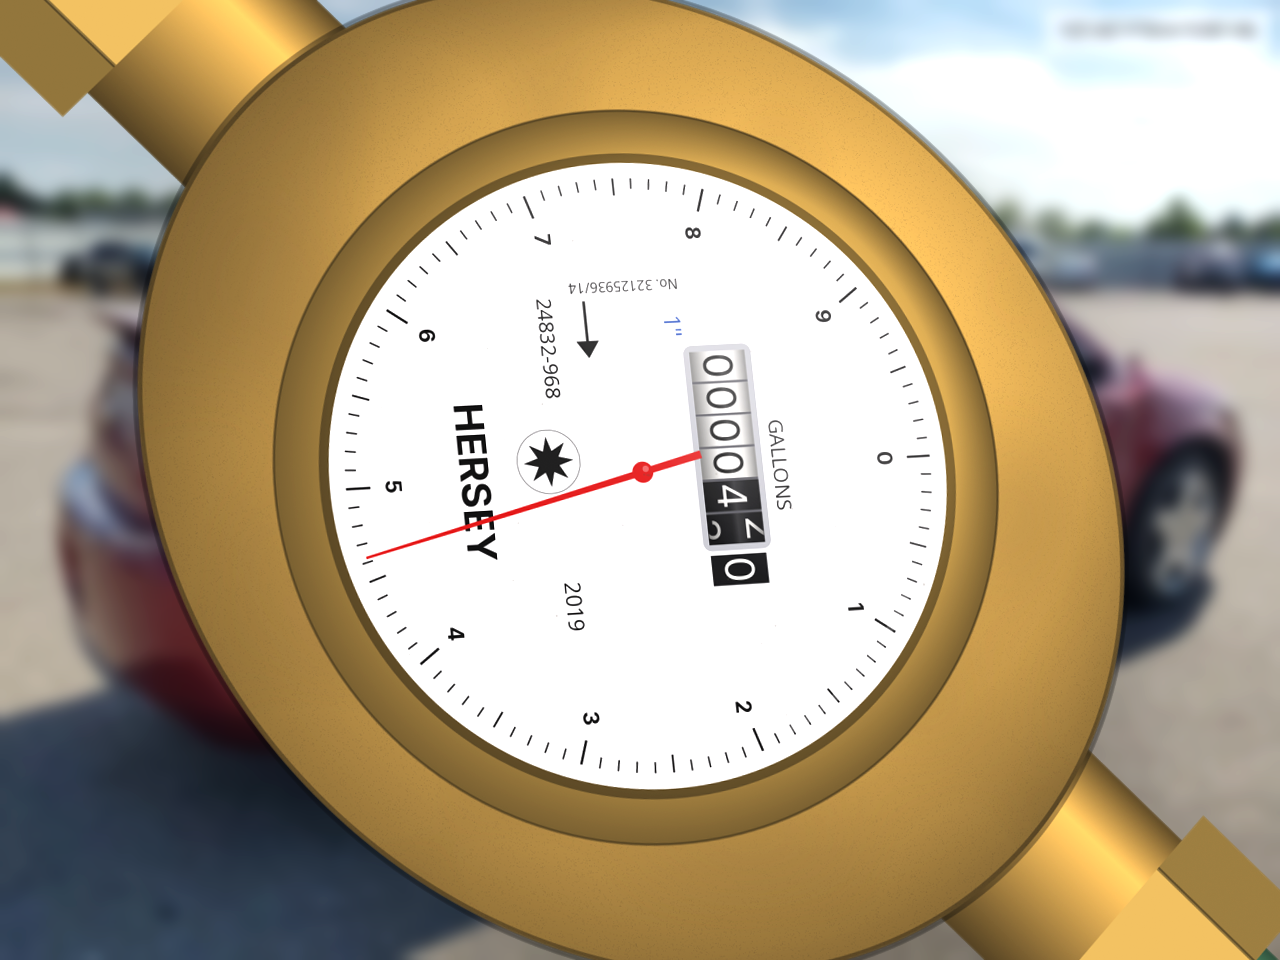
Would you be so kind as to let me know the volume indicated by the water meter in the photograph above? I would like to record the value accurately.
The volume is 424.6 gal
